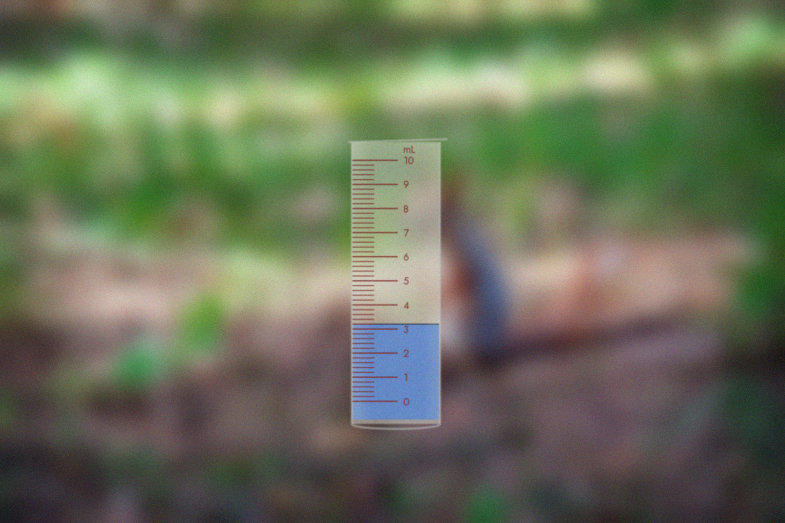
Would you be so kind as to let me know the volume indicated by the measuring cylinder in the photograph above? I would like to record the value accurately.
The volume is 3.2 mL
